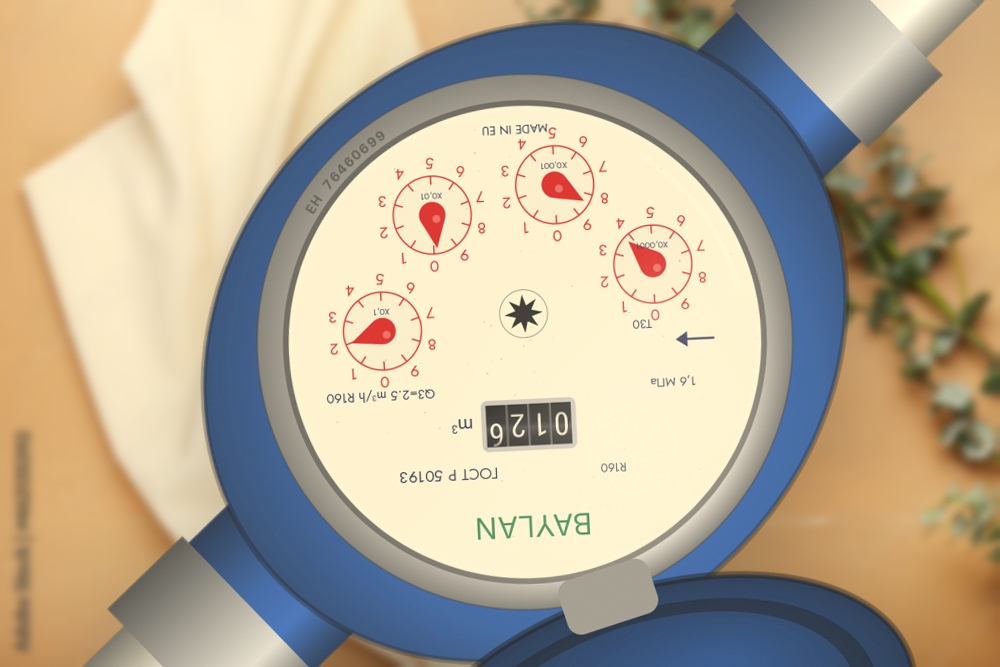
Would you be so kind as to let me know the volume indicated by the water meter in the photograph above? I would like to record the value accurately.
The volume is 126.1983 m³
